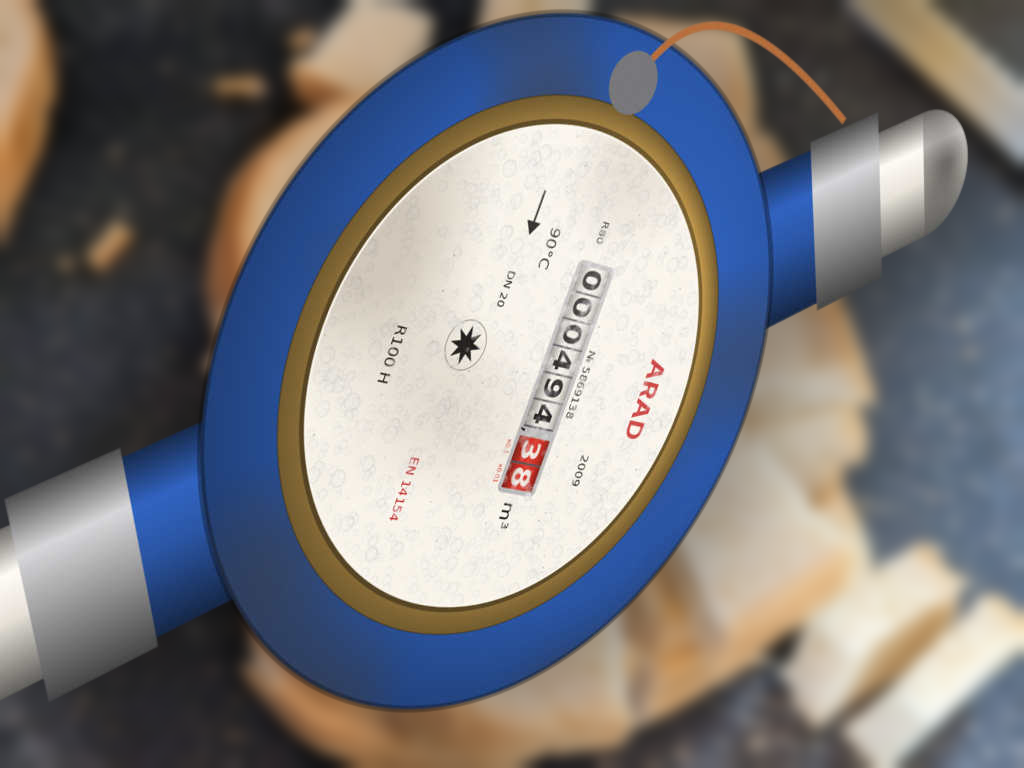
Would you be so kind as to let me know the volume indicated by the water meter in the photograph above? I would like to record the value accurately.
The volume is 494.38 m³
